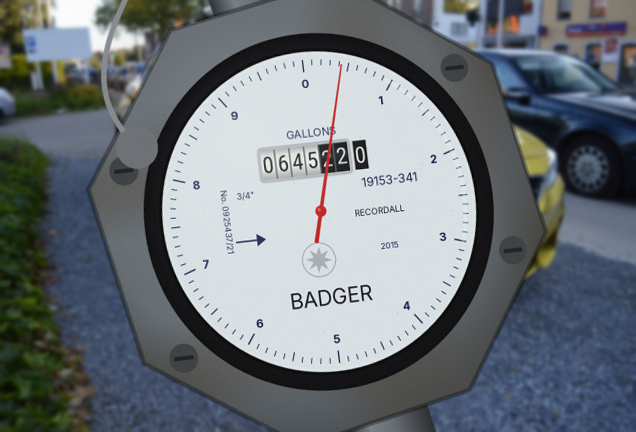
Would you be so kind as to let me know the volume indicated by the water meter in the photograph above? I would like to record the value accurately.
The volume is 645220.4 gal
